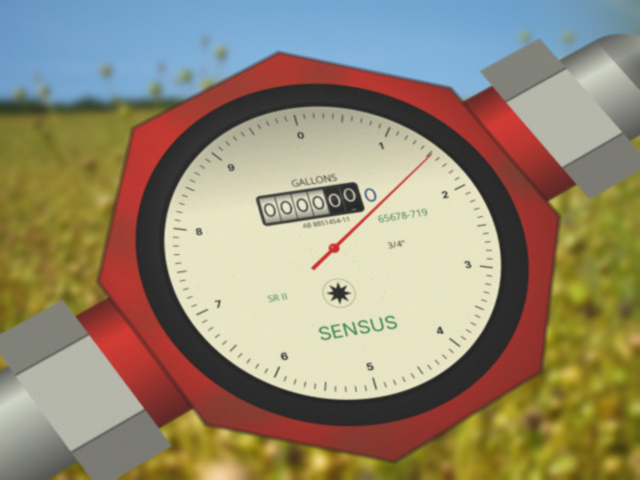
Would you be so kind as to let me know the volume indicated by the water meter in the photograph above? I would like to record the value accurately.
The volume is 1.5 gal
